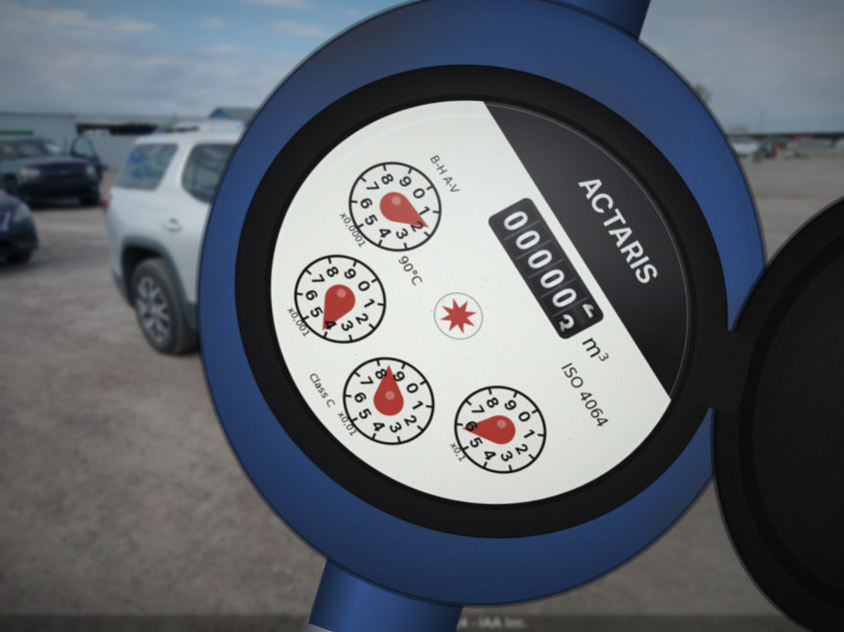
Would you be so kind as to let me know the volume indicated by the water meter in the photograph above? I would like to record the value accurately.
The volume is 2.5841 m³
